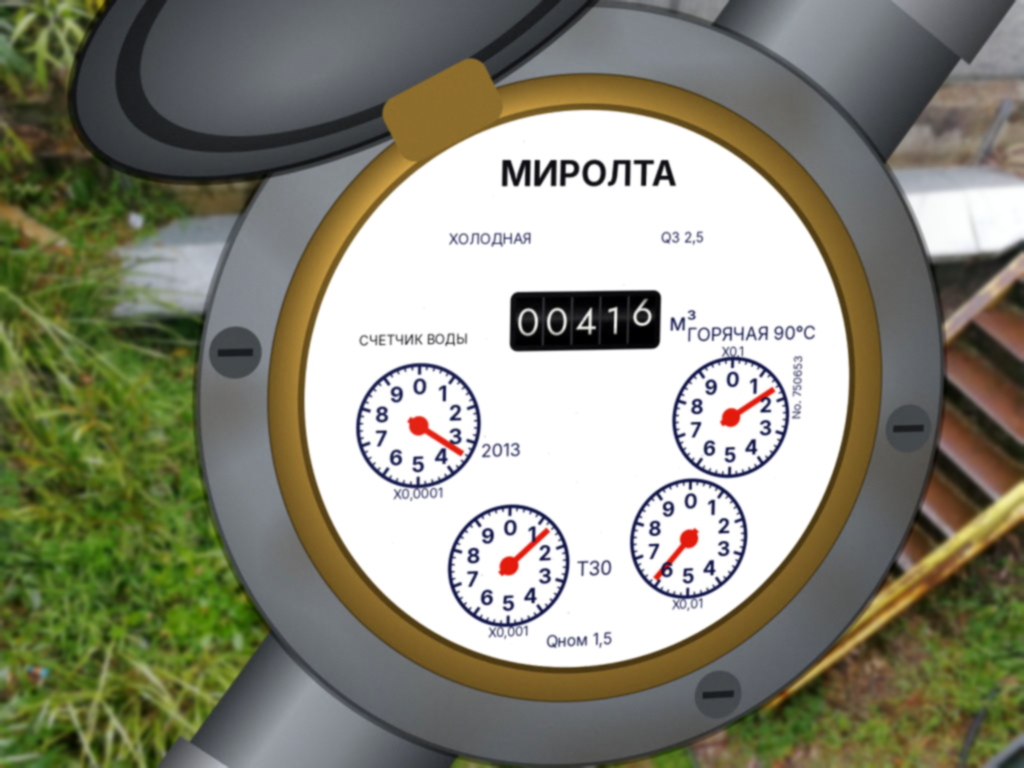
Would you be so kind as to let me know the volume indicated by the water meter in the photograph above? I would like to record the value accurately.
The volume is 416.1613 m³
